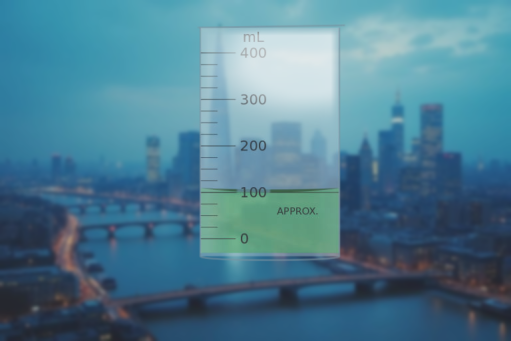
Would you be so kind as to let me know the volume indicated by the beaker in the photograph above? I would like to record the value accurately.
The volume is 100 mL
